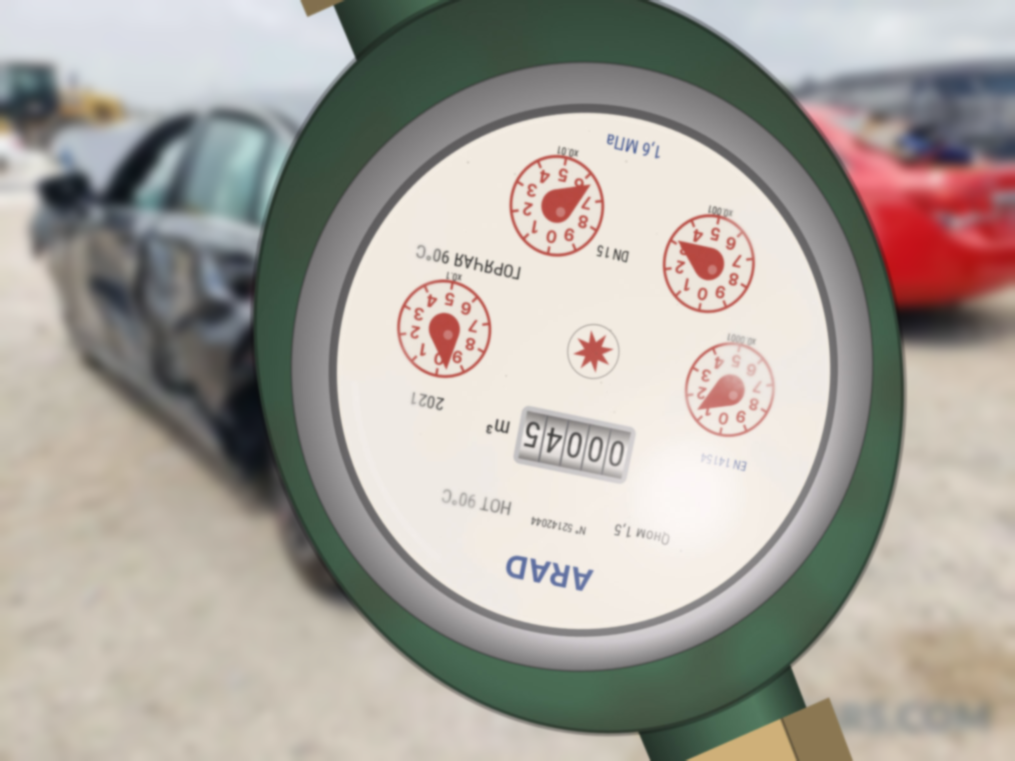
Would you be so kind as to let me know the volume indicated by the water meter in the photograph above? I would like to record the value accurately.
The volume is 44.9631 m³
